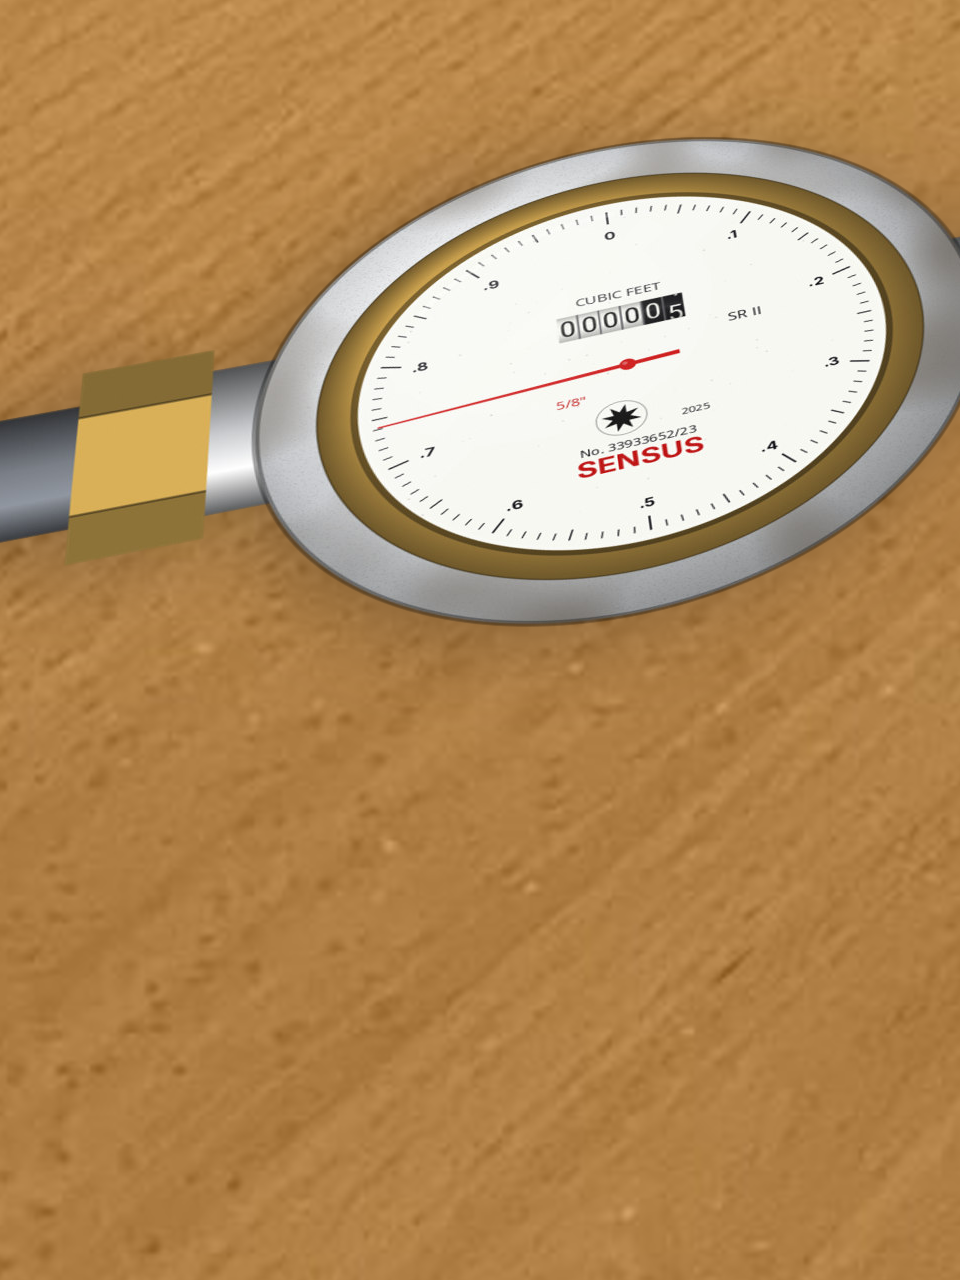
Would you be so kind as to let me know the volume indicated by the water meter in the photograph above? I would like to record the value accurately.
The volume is 4.74 ft³
